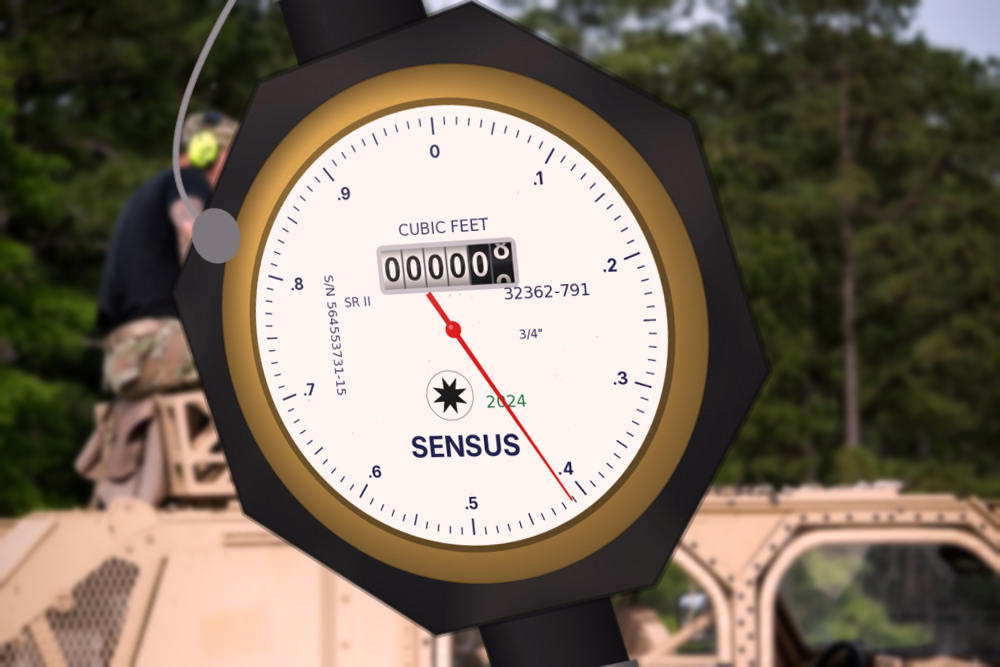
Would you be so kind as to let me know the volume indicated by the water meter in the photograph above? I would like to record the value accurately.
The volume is 8.41 ft³
